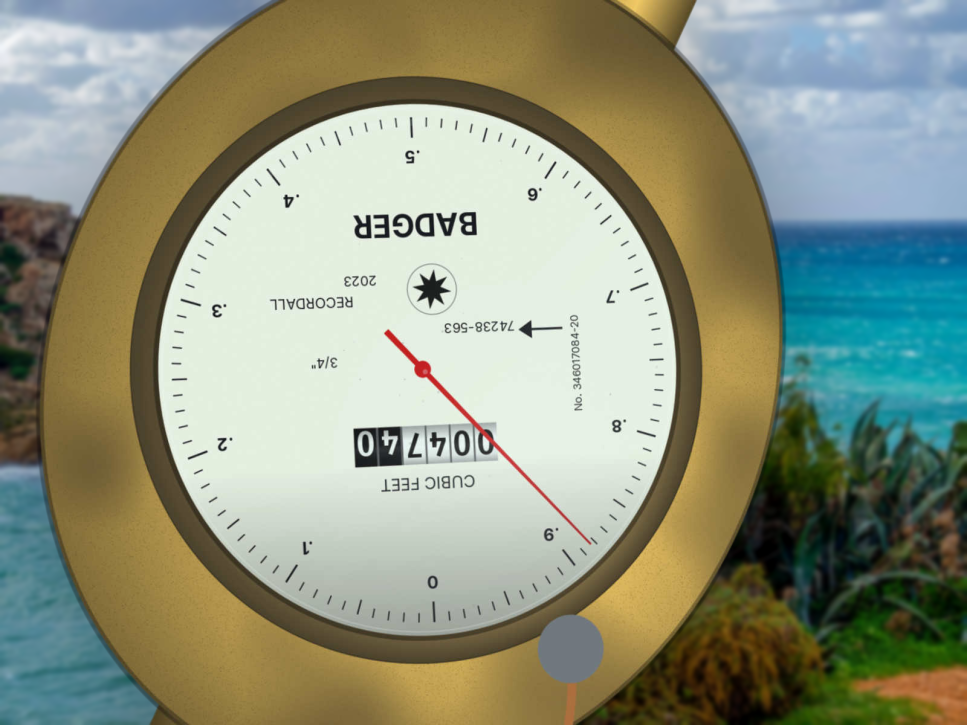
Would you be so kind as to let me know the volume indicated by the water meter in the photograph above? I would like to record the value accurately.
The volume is 4739.88 ft³
